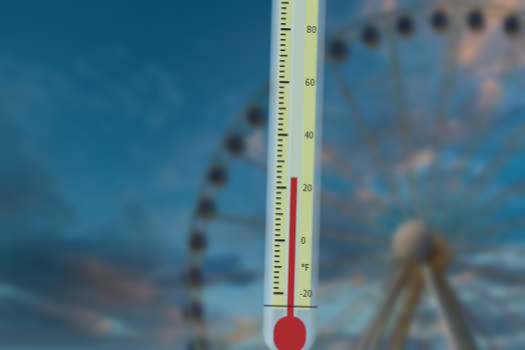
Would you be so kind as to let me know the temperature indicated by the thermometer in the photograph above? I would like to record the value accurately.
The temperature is 24 °F
